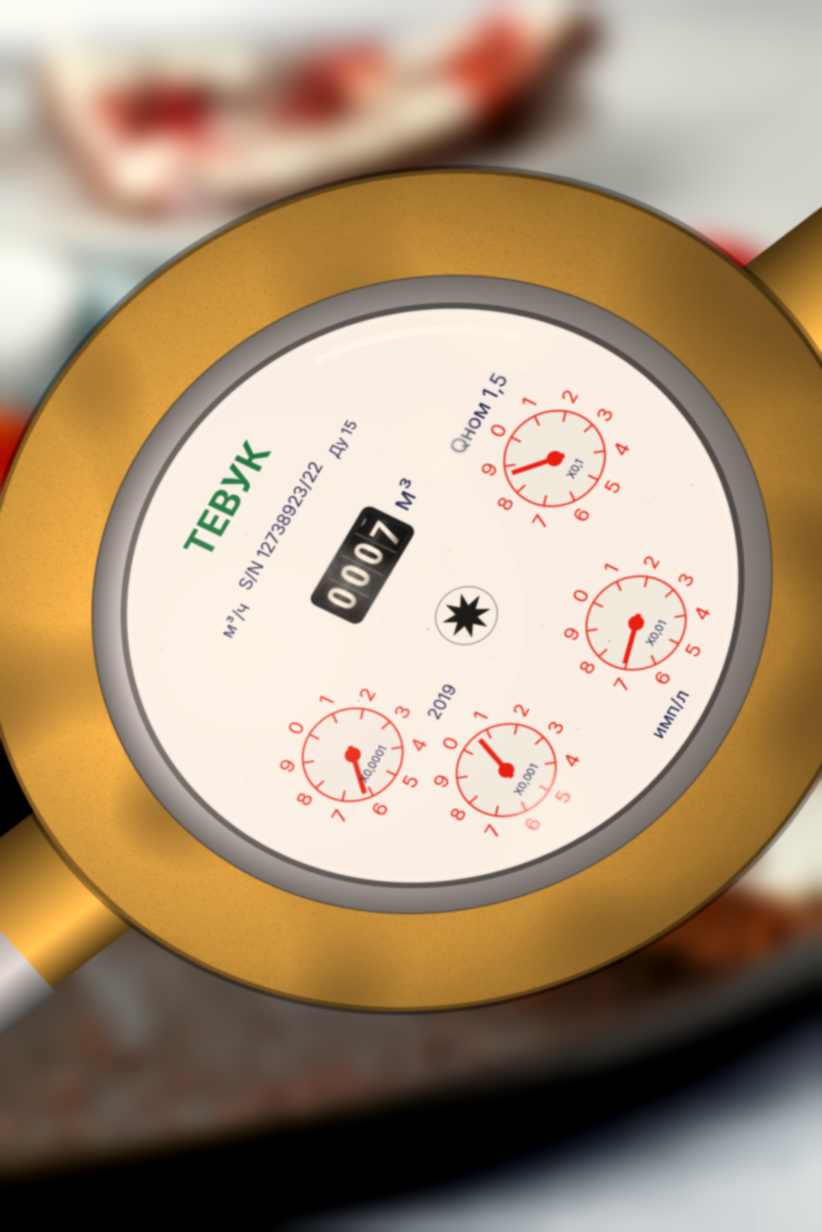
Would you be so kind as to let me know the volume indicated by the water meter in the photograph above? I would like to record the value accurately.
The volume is 6.8706 m³
